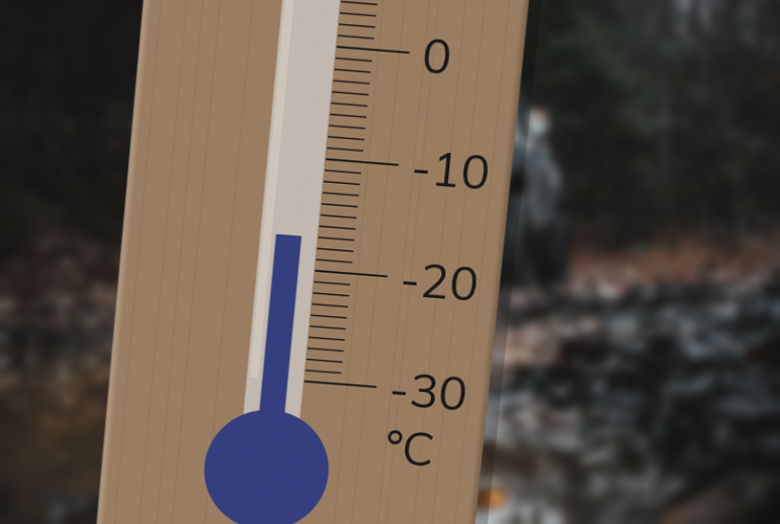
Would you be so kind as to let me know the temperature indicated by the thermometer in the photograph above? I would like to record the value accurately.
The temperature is -17 °C
